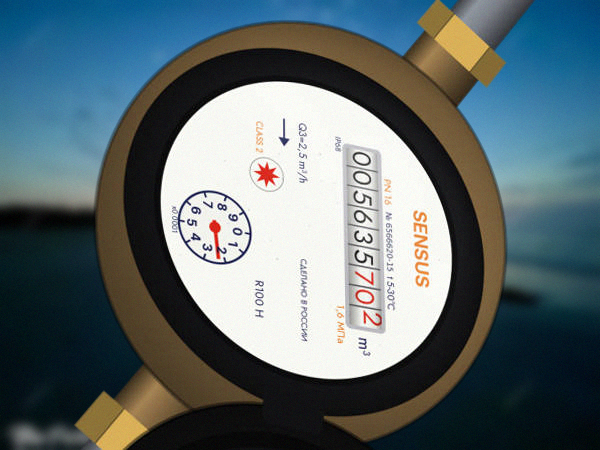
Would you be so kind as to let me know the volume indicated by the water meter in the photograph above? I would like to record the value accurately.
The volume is 5635.7022 m³
